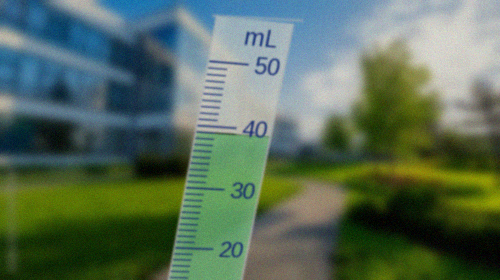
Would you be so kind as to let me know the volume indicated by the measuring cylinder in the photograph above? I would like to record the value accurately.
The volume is 39 mL
